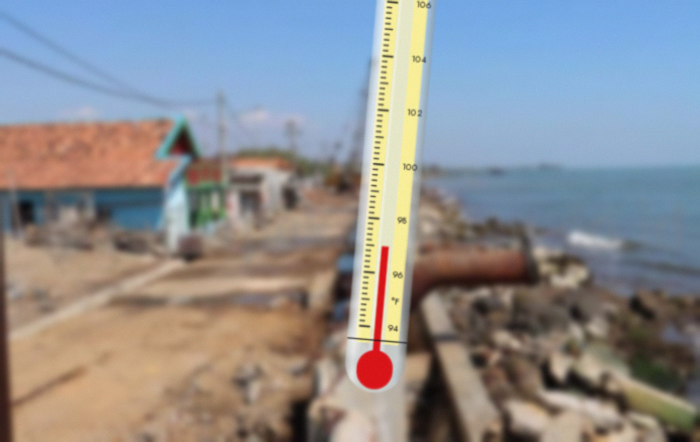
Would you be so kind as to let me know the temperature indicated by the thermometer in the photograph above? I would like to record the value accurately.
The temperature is 97 °F
